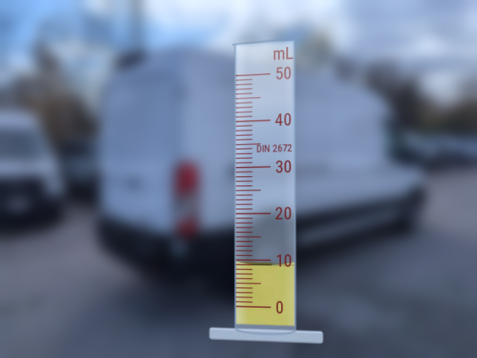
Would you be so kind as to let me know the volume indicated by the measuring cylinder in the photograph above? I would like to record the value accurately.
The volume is 9 mL
